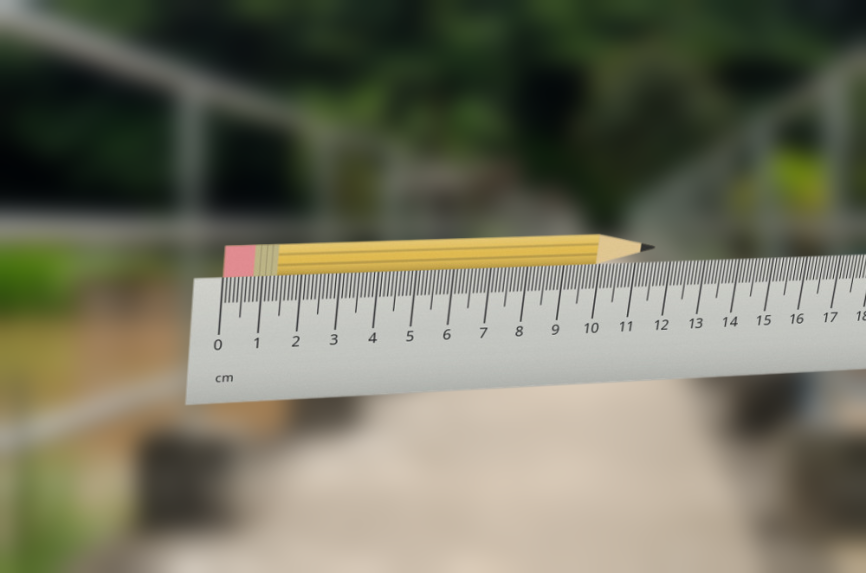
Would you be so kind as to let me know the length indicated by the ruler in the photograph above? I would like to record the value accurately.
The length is 11.5 cm
